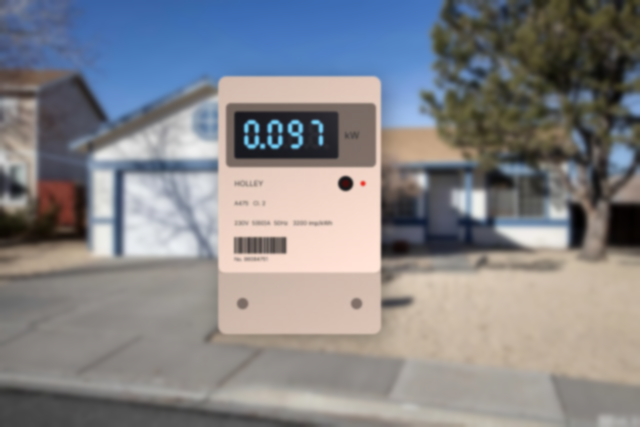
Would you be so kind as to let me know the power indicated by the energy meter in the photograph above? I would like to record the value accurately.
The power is 0.097 kW
